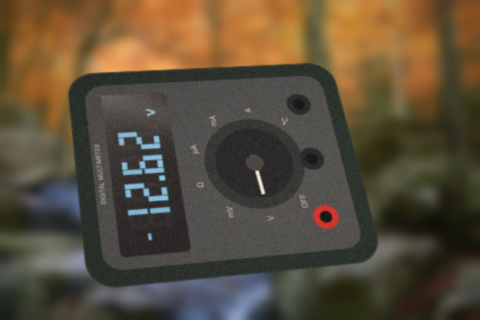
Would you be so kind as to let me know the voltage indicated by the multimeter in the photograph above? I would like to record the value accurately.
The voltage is -12.62 V
